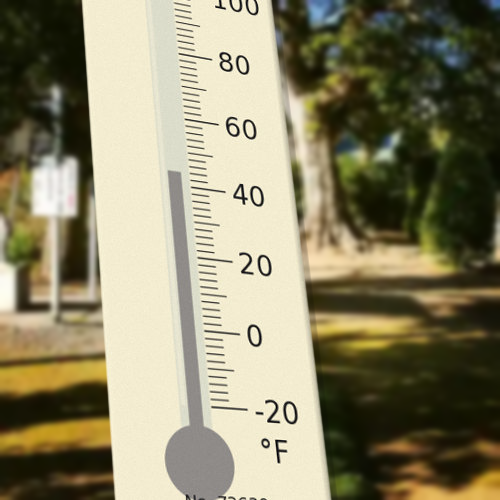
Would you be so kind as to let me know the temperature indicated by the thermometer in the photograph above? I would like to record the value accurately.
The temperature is 44 °F
